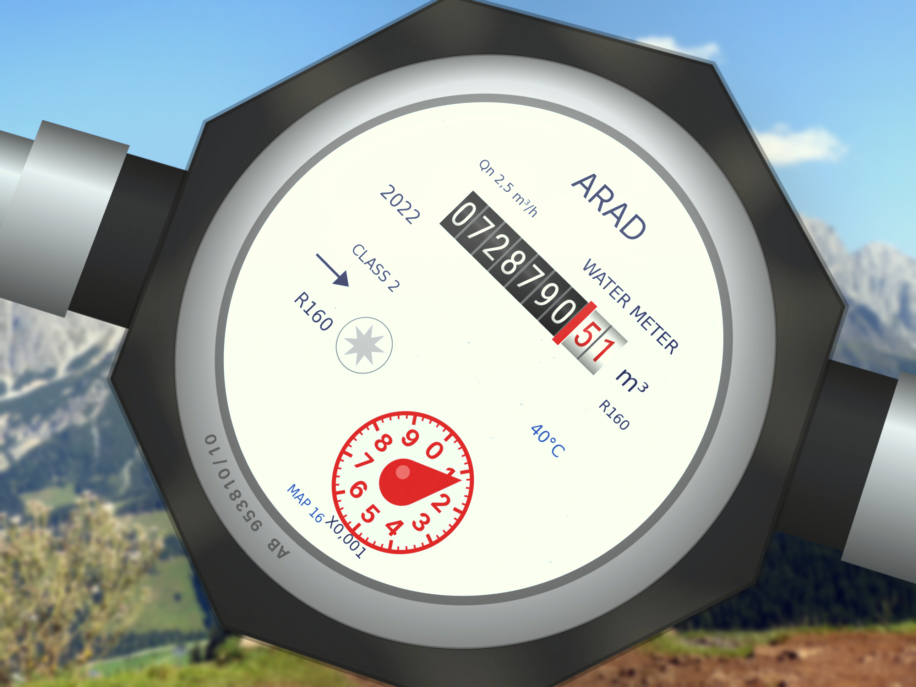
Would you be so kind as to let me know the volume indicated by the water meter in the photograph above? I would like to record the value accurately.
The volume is 728790.511 m³
